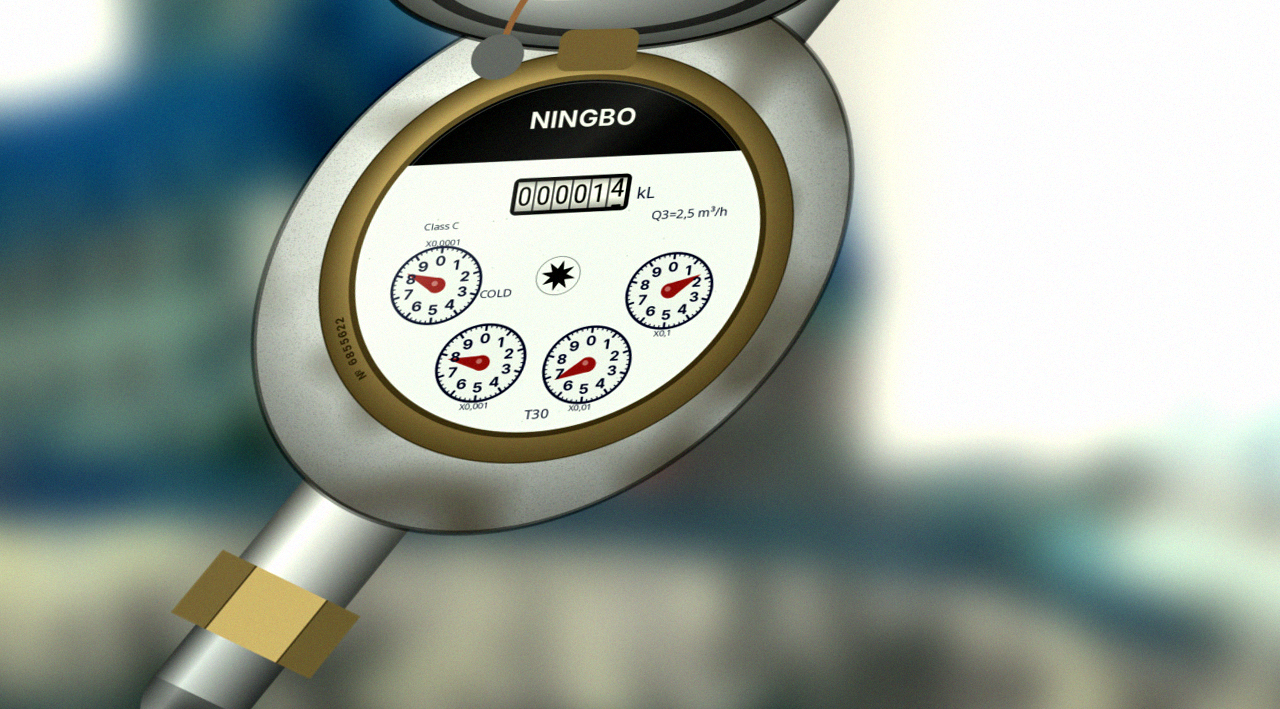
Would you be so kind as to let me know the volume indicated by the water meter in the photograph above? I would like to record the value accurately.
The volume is 14.1678 kL
